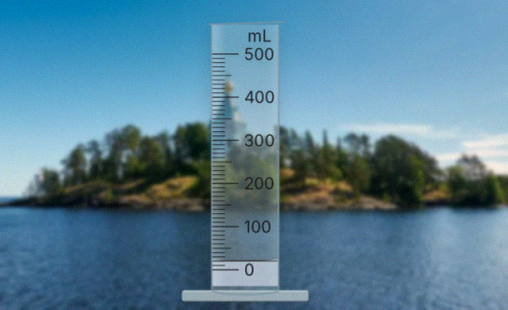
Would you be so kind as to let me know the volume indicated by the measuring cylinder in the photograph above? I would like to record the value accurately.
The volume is 20 mL
